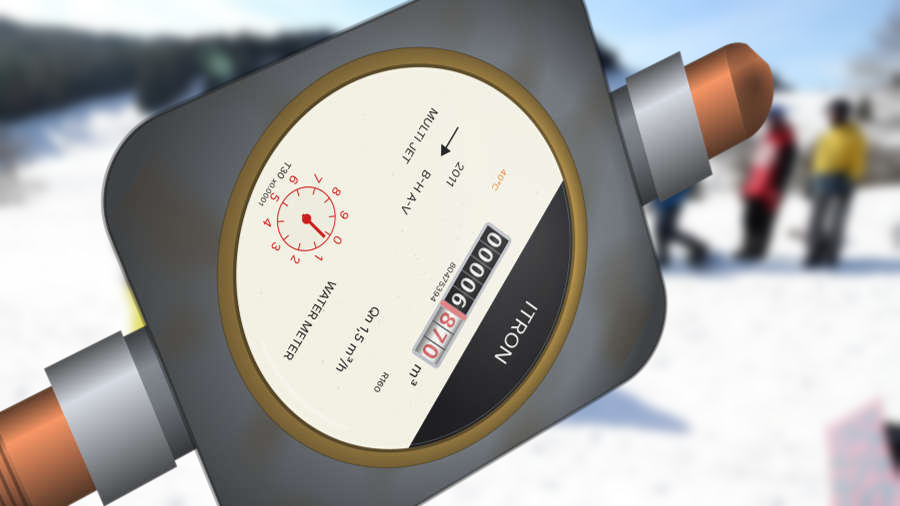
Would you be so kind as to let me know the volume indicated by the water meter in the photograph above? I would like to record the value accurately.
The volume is 6.8700 m³
